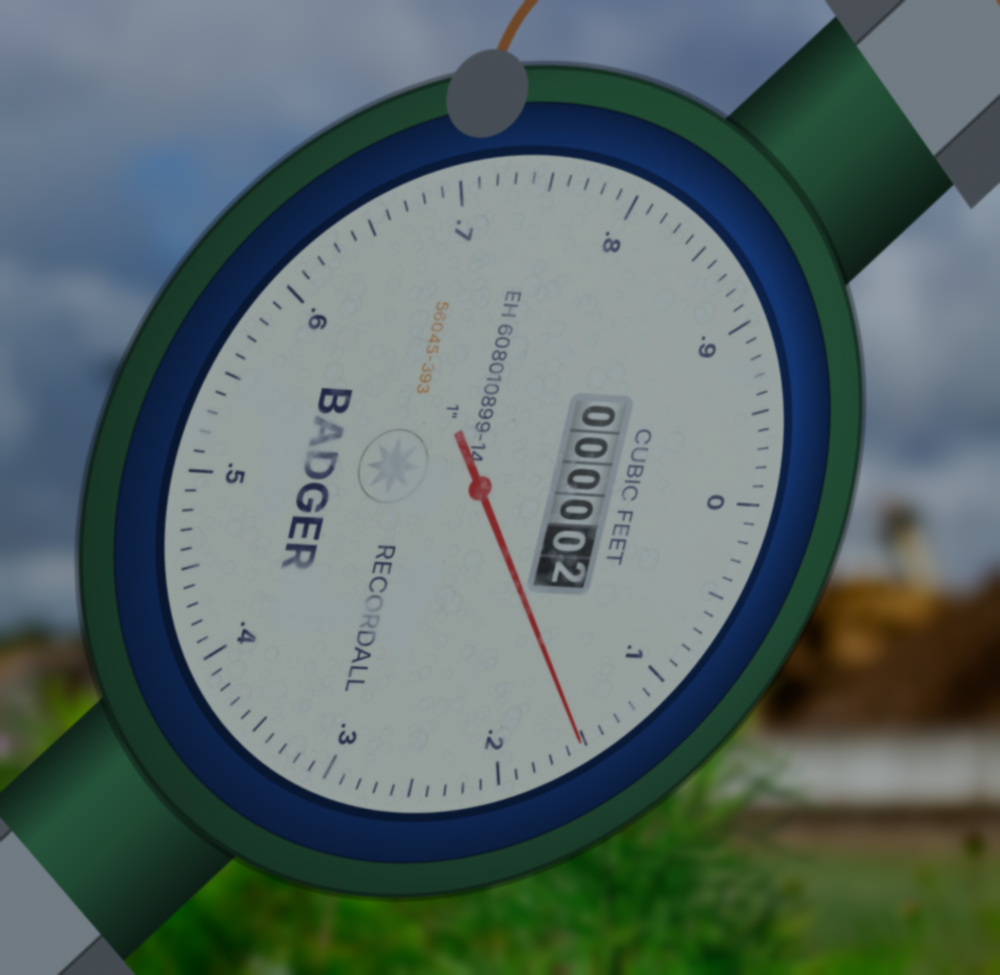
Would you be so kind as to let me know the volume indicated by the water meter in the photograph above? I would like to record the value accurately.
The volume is 2.15 ft³
